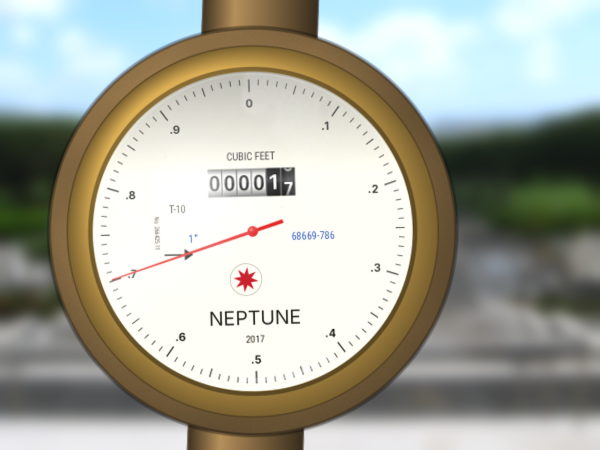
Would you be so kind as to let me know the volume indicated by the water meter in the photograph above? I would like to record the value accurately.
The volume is 16.70 ft³
